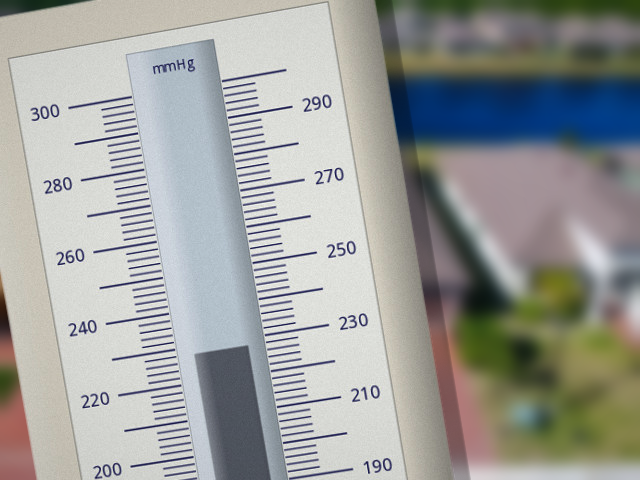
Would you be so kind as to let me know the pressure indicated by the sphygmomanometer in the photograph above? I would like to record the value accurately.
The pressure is 228 mmHg
